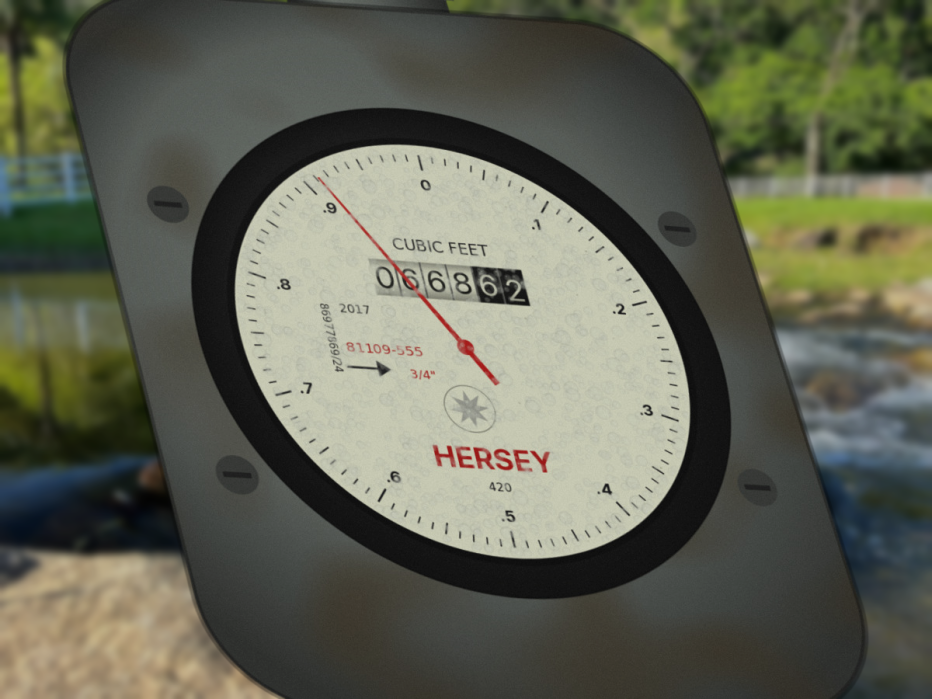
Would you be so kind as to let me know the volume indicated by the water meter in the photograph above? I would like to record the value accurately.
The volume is 66861.91 ft³
